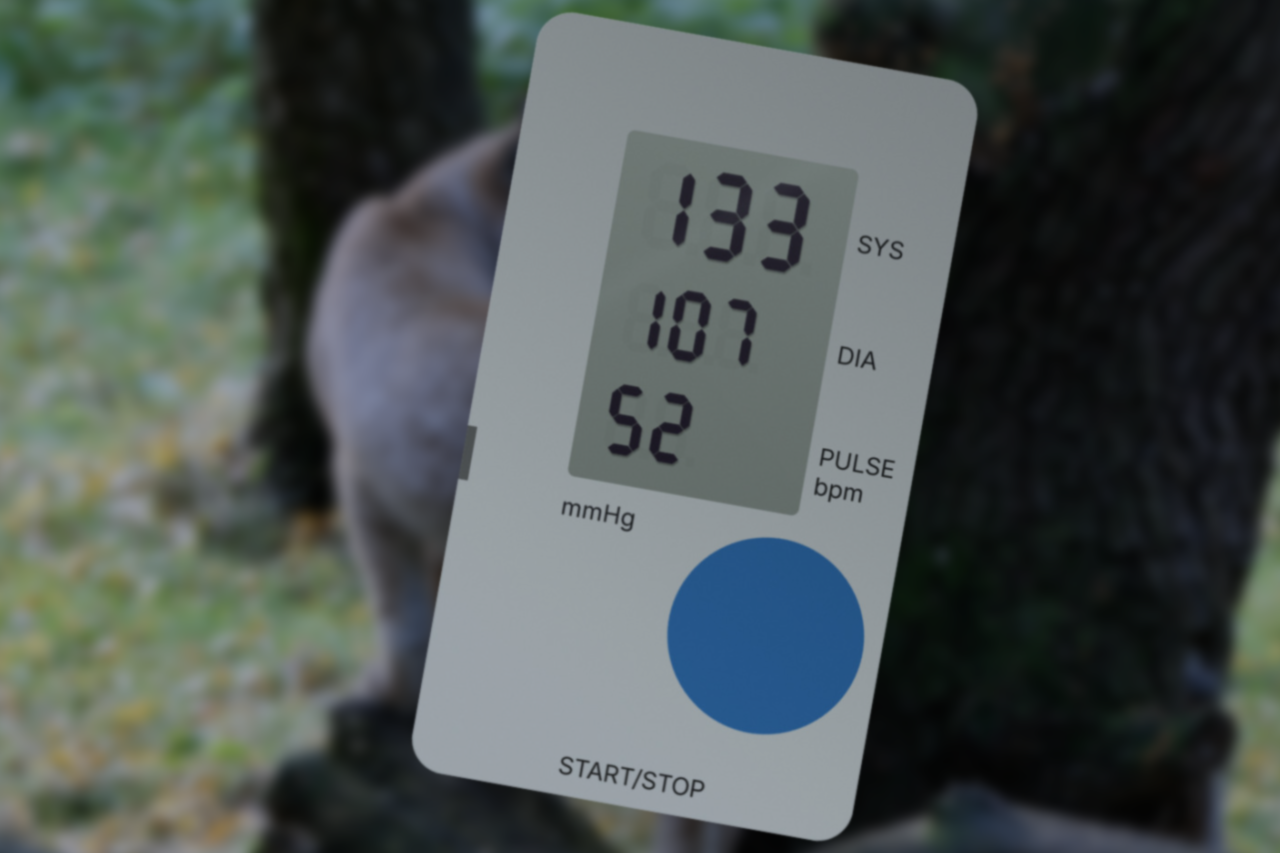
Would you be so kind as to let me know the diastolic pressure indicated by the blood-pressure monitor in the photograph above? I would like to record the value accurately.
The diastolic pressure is 107 mmHg
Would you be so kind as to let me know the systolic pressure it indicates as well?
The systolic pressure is 133 mmHg
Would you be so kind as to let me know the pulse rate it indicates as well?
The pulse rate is 52 bpm
